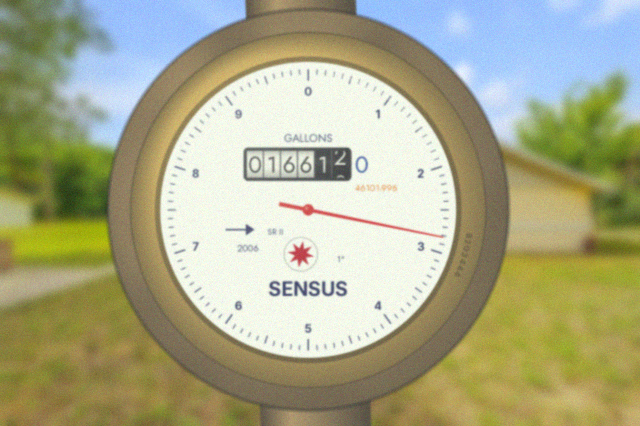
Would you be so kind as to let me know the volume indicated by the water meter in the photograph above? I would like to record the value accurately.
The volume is 166122.8 gal
